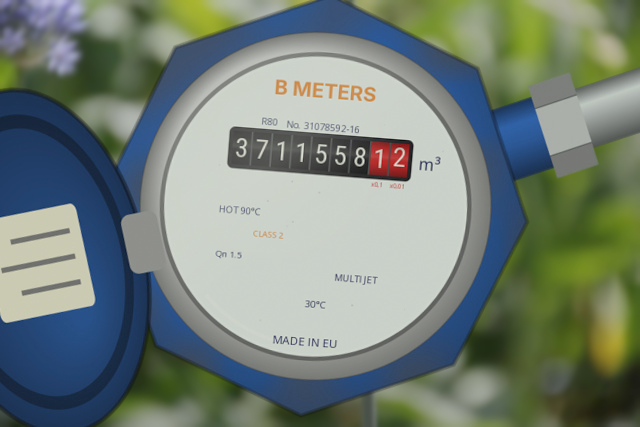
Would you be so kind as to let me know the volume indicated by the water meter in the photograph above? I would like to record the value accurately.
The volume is 3711558.12 m³
